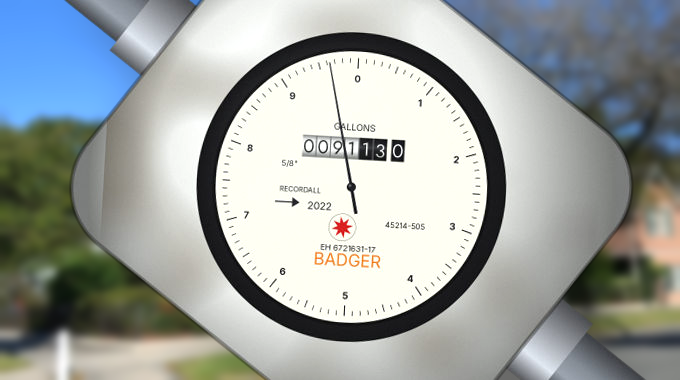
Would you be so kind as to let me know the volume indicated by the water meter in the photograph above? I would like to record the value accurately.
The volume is 91129.6 gal
